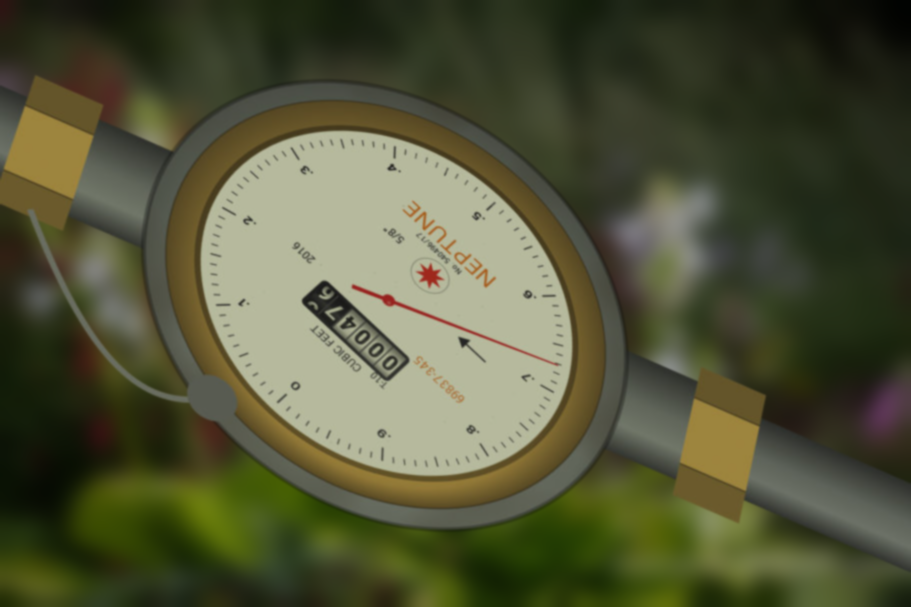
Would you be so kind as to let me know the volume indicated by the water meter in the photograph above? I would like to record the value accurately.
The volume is 475.67 ft³
